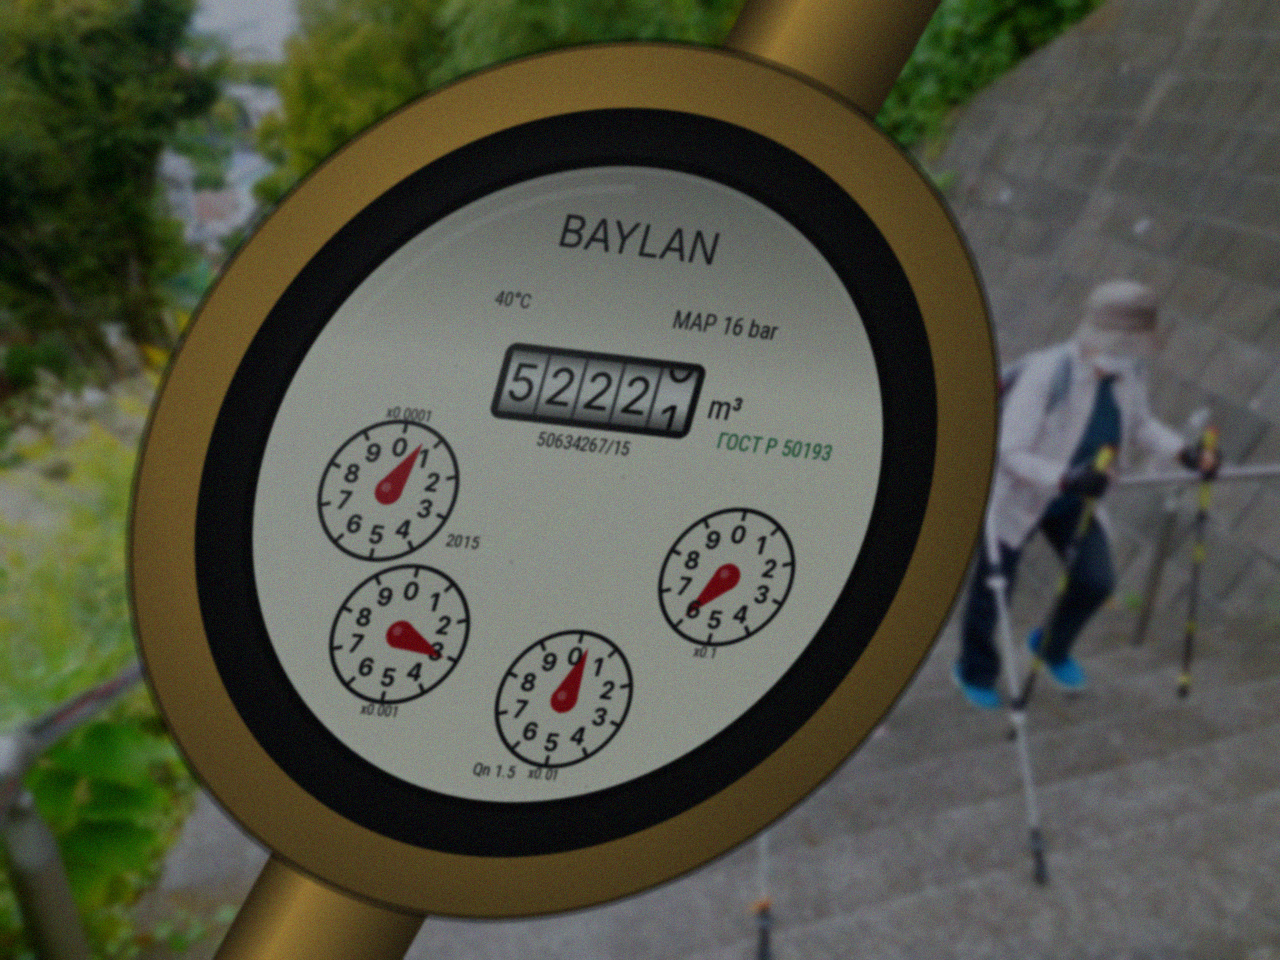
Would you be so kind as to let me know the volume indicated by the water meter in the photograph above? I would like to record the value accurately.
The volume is 52220.6030 m³
